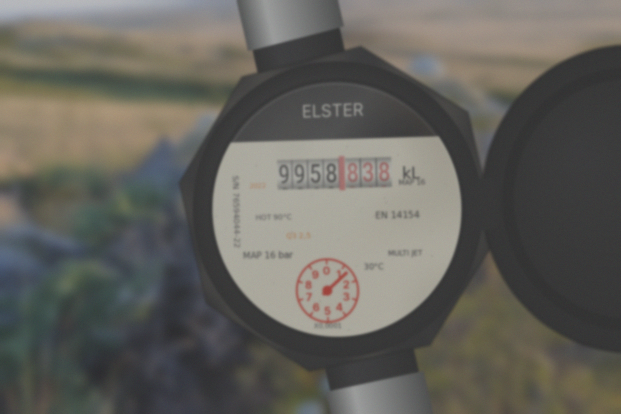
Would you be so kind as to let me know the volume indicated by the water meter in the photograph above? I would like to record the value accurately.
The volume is 9958.8381 kL
